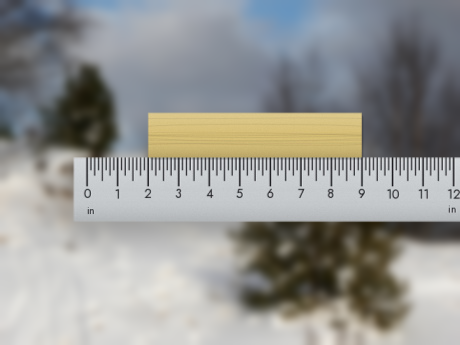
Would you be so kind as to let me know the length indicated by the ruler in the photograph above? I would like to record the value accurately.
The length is 7 in
